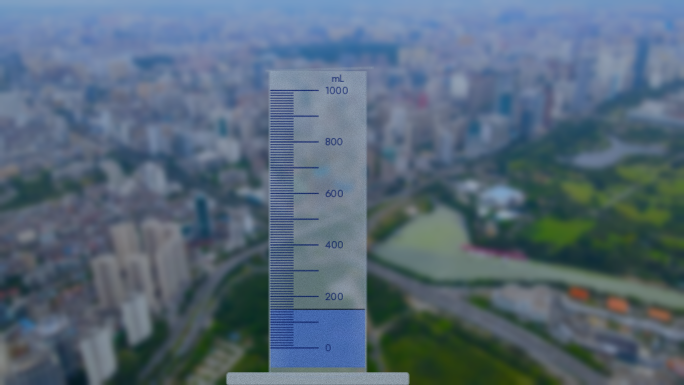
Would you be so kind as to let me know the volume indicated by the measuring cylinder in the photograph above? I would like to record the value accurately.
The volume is 150 mL
